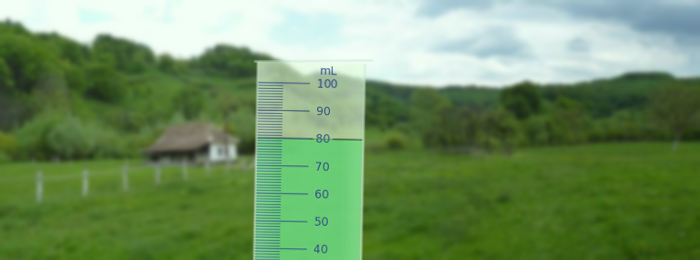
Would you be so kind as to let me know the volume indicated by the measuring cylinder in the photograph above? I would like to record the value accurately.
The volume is 80 mL
